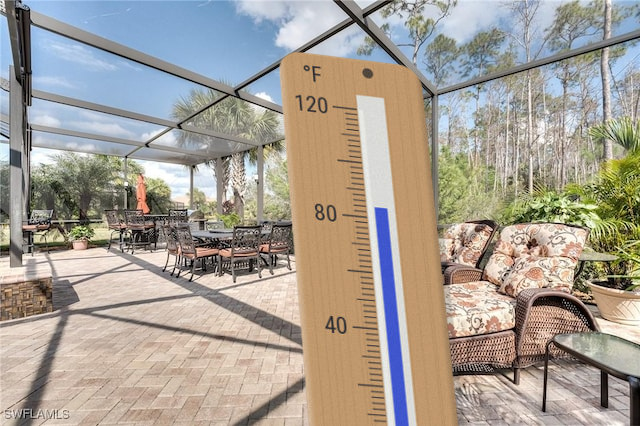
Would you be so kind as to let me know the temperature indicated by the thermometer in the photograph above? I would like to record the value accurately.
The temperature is 84 °F
